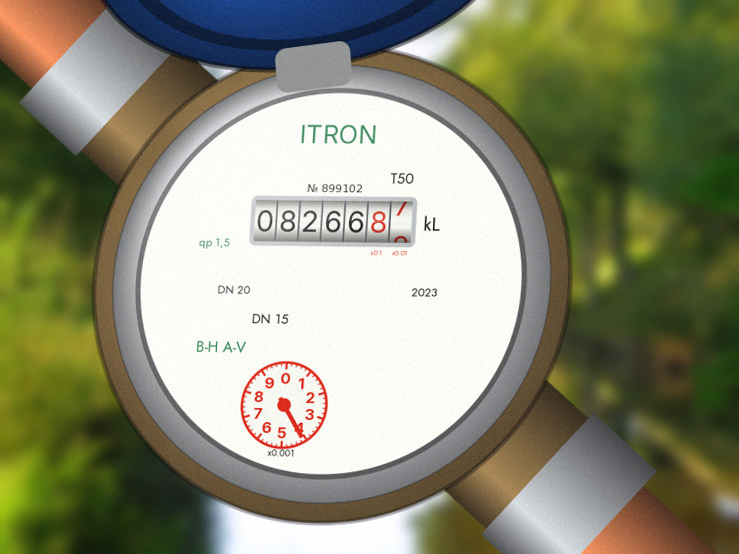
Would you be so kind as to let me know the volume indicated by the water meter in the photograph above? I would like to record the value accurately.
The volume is 8266.874 kL
